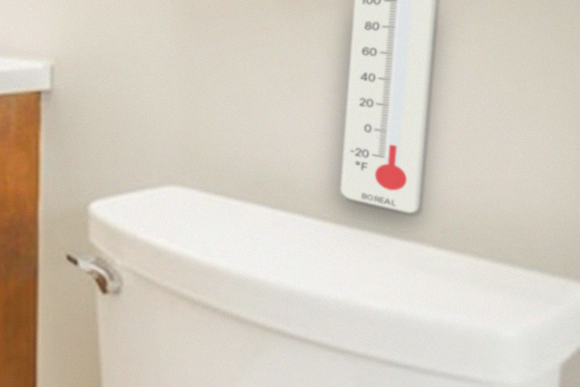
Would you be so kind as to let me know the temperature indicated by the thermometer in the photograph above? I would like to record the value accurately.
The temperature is -10 °F
